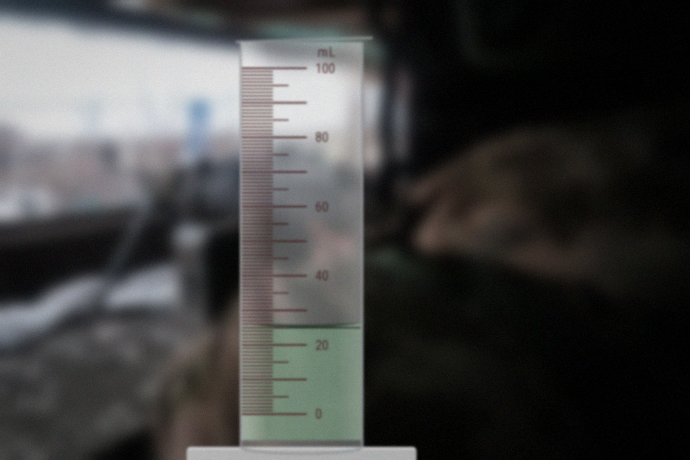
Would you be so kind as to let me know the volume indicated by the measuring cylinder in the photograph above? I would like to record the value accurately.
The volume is 25 mL
